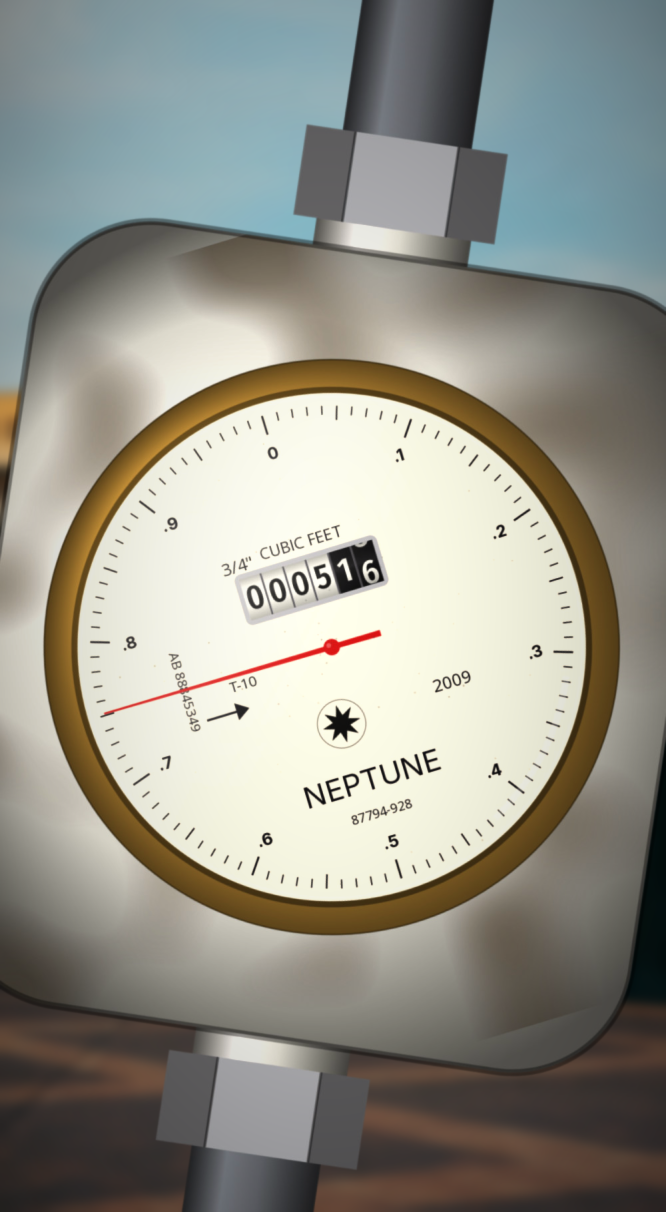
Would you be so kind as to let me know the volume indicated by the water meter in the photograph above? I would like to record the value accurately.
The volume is 515.75 ft³
